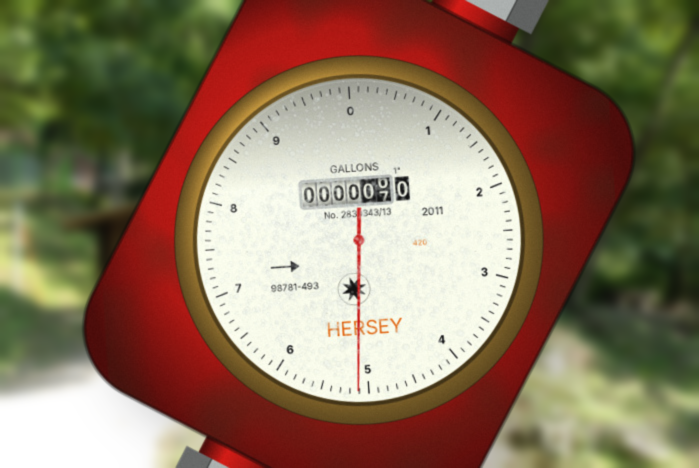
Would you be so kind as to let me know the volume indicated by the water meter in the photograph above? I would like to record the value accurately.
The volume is 65.1 gal
